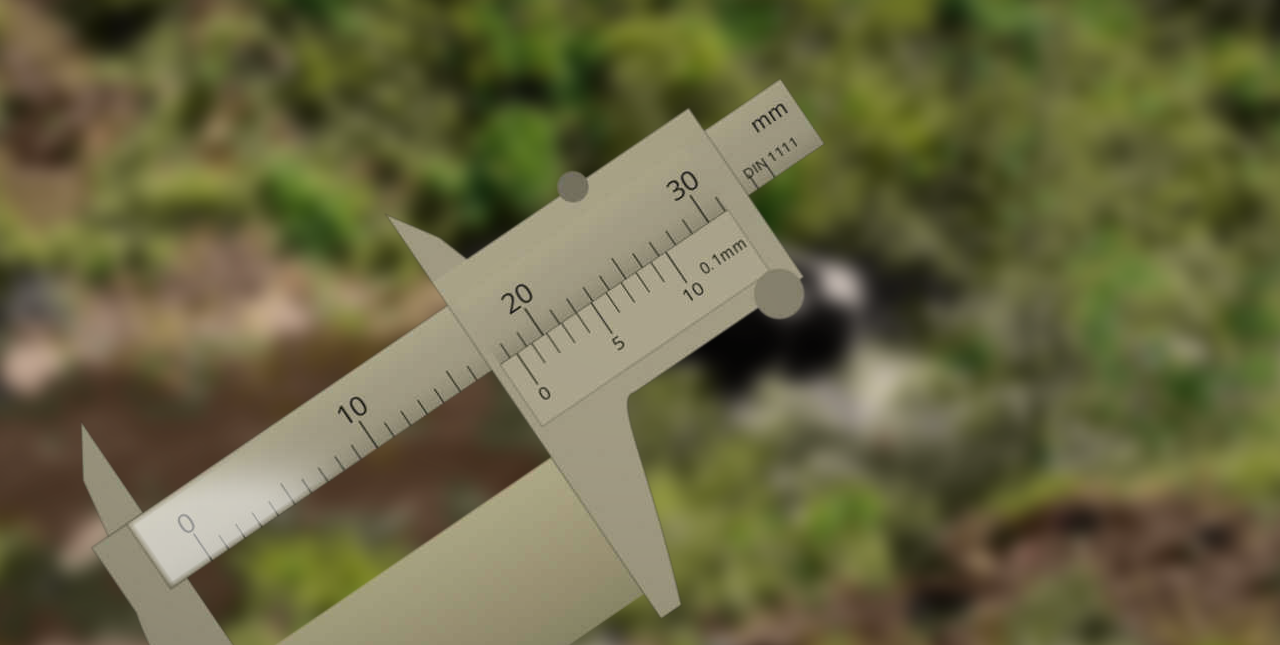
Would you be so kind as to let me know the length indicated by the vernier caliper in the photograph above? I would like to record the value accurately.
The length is 18.4 mm
